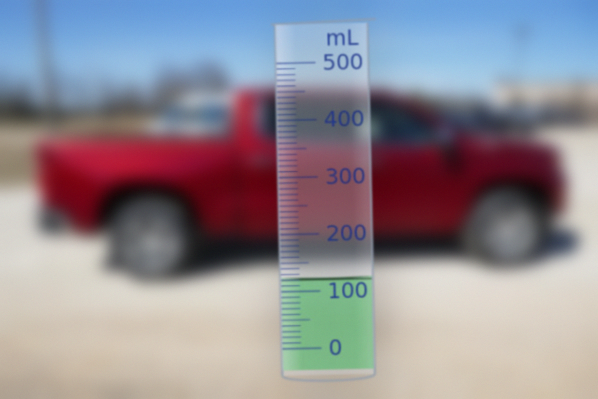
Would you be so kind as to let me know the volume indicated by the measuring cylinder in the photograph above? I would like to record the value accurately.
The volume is 120 mL
